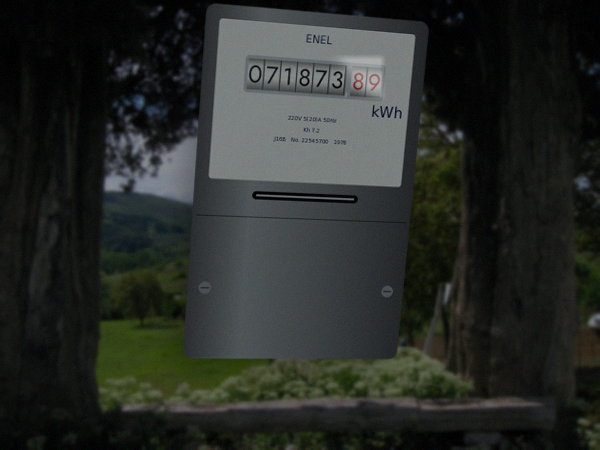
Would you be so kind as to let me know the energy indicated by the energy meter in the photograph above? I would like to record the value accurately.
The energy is 71873.89 kWh
